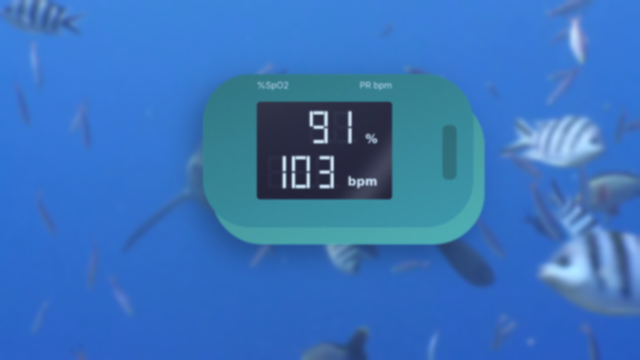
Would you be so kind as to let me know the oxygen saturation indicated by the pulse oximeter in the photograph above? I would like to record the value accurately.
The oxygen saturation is 91 %
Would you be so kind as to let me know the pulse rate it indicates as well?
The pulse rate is 103 bpm
